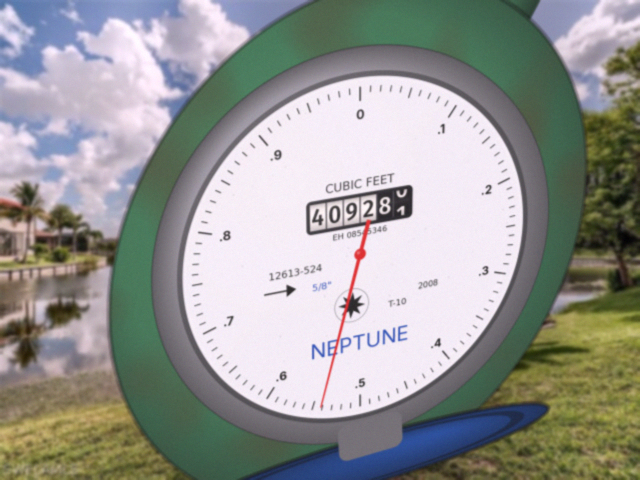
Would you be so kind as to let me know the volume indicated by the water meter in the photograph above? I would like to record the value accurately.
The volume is 409280.54 ft³
